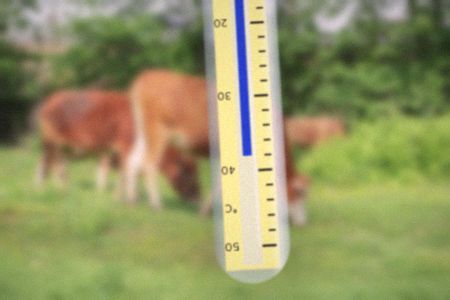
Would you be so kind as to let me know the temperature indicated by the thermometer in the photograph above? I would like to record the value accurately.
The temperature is 38 °C
